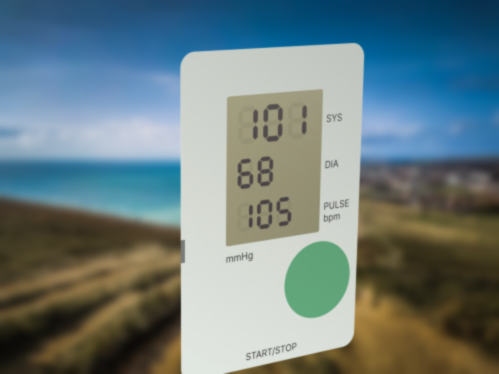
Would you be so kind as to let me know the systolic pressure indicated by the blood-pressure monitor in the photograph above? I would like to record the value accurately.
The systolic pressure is 101 mmHg
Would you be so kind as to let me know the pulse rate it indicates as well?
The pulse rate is 105 bpm
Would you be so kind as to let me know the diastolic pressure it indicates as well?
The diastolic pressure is 68 mmHg
